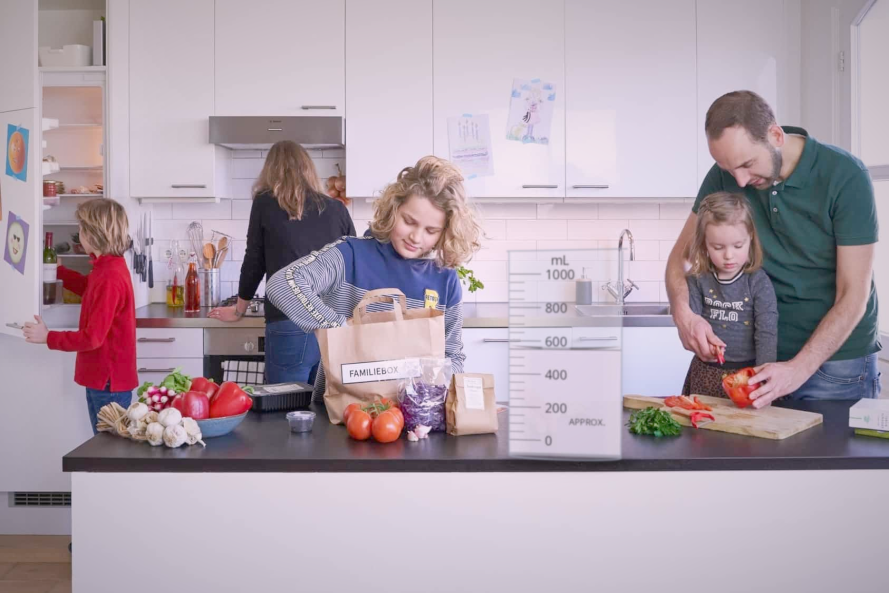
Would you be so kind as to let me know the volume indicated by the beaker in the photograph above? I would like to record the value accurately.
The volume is 550 mL
